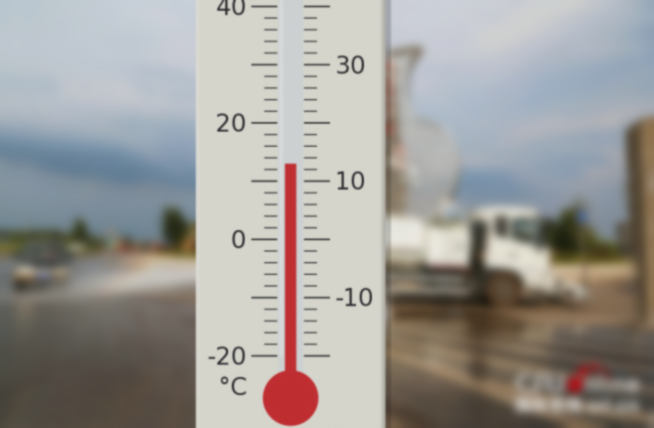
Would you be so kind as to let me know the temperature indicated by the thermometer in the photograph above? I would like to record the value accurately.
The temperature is 13 °C
